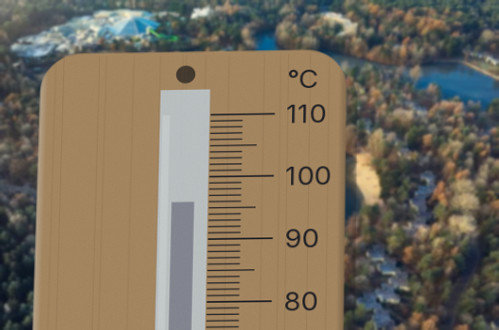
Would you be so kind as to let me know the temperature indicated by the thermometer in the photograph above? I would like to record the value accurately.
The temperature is 96 °C
